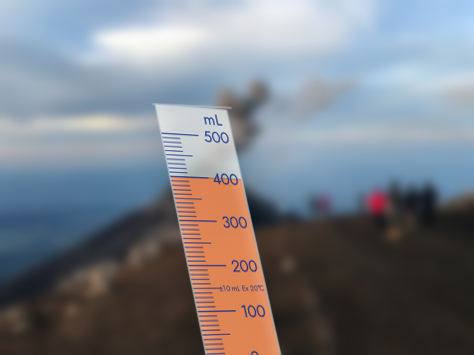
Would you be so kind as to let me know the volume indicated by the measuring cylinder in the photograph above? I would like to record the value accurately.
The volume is 400 mL
